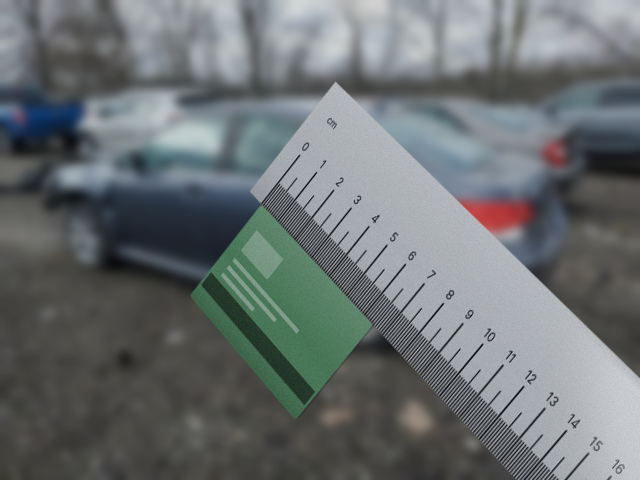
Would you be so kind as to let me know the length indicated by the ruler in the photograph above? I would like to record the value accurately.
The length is 6.5 cm
